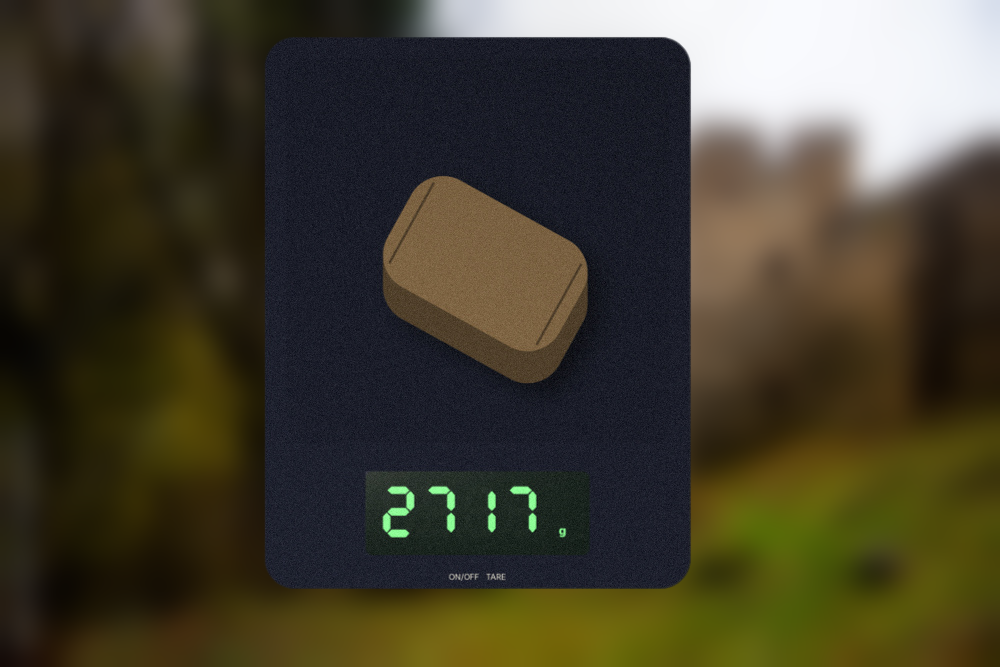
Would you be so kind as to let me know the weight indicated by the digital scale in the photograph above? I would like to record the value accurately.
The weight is 2717 g
